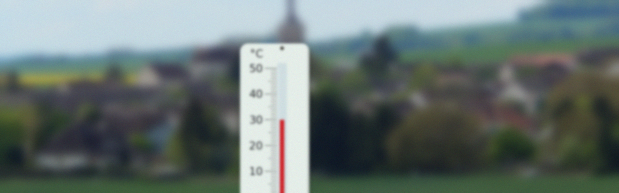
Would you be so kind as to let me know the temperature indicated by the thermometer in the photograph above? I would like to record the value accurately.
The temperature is 30 °C
